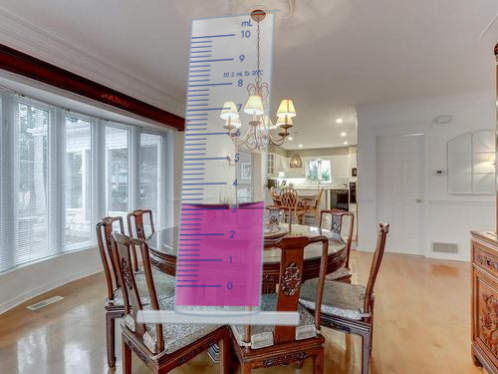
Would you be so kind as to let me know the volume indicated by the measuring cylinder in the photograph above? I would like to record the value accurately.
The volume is 3 mL
